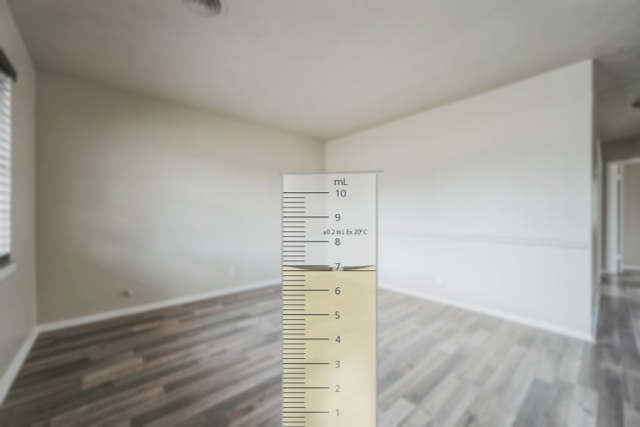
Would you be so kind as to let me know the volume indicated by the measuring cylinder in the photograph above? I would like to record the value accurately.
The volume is 6.8 mL
